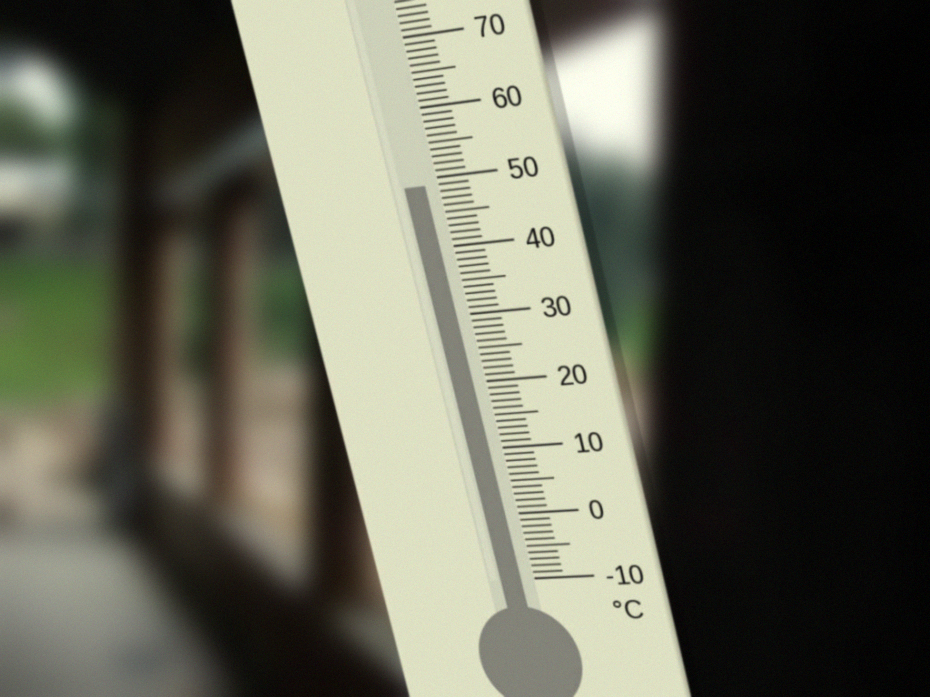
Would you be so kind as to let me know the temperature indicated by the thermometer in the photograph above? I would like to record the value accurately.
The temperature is 49 °C
